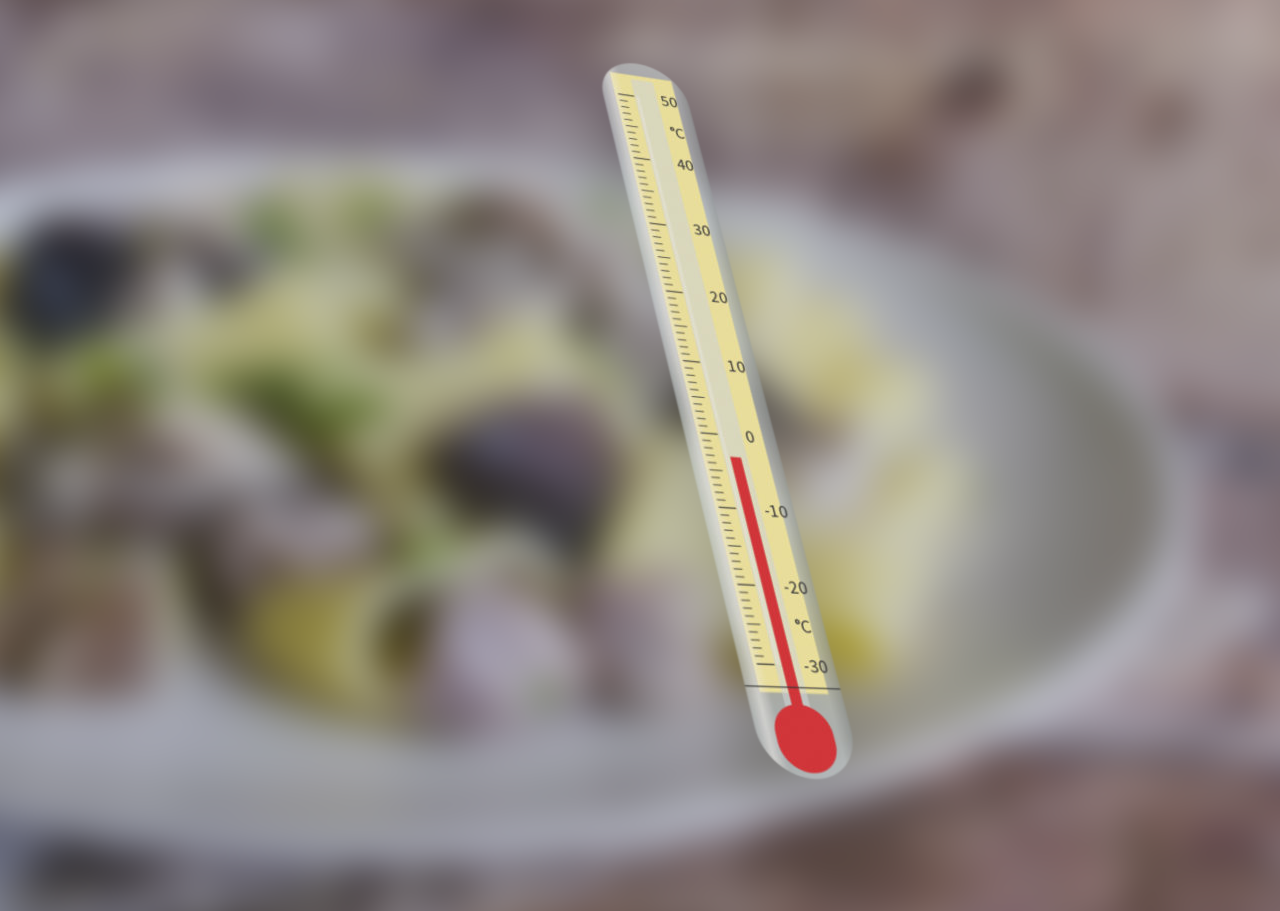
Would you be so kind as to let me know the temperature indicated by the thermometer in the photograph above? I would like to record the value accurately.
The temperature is -3 °C
